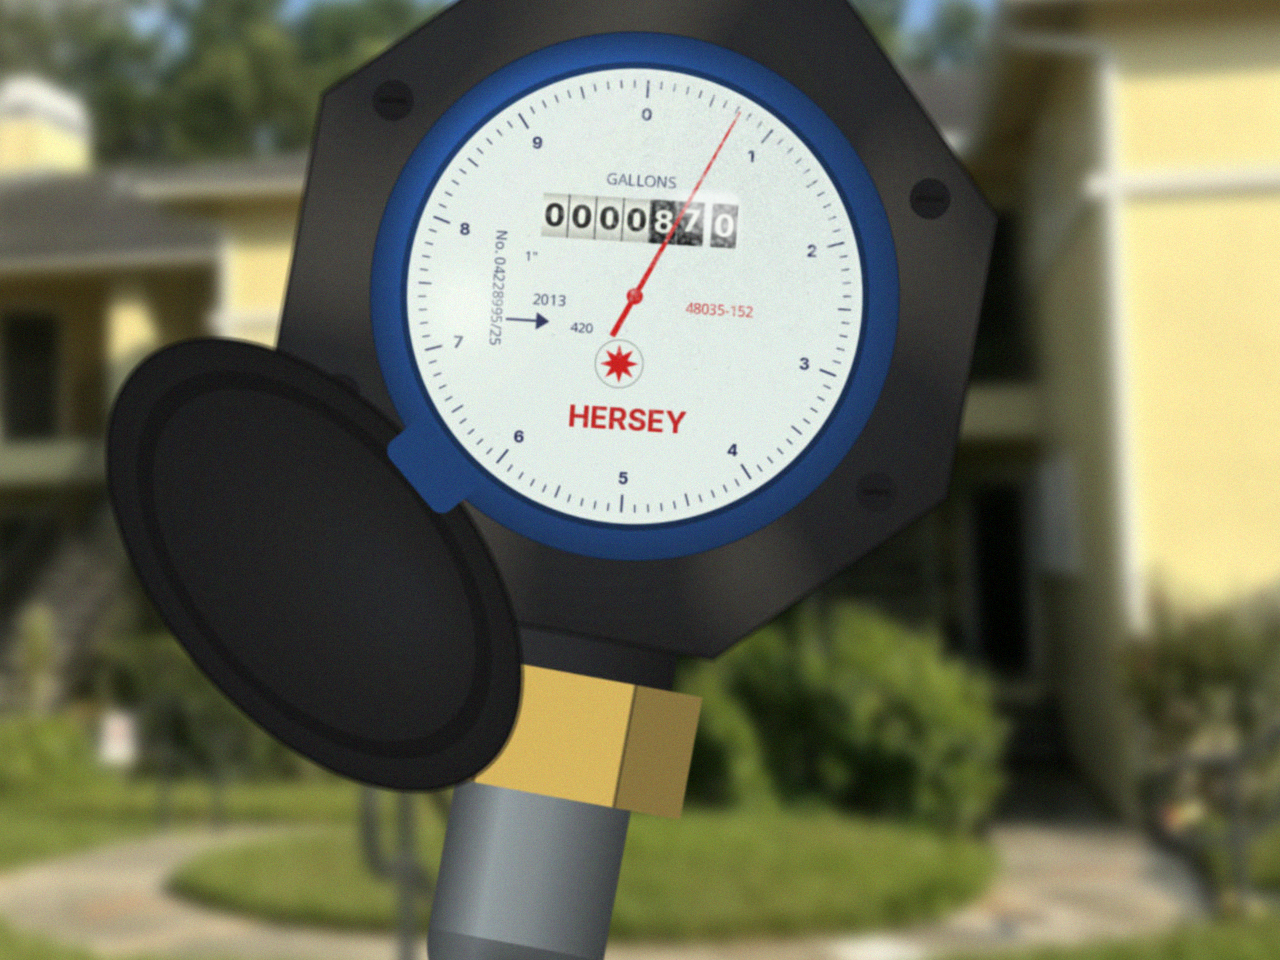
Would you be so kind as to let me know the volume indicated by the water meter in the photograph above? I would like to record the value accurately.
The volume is 870.7 gal
